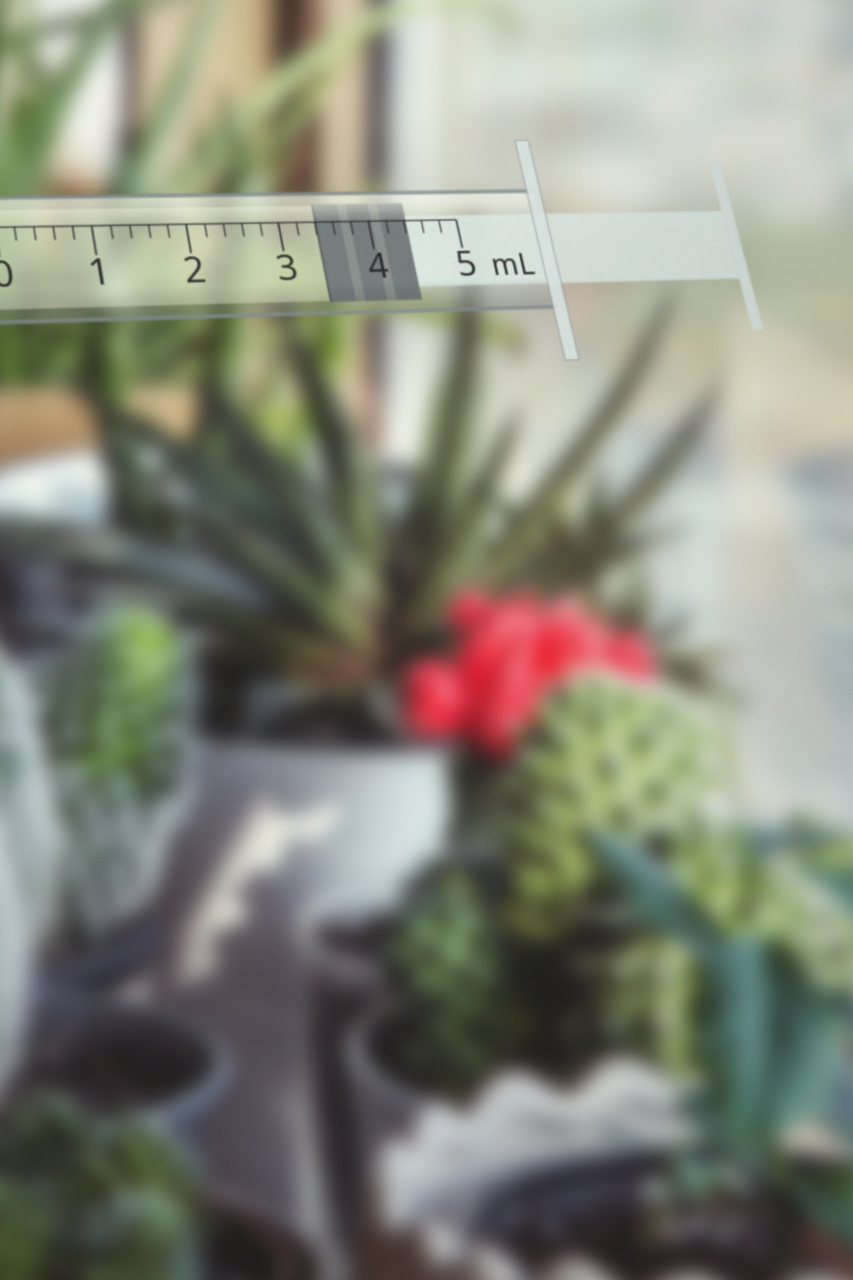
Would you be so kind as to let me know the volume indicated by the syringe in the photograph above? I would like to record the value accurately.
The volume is 3.4 mL
